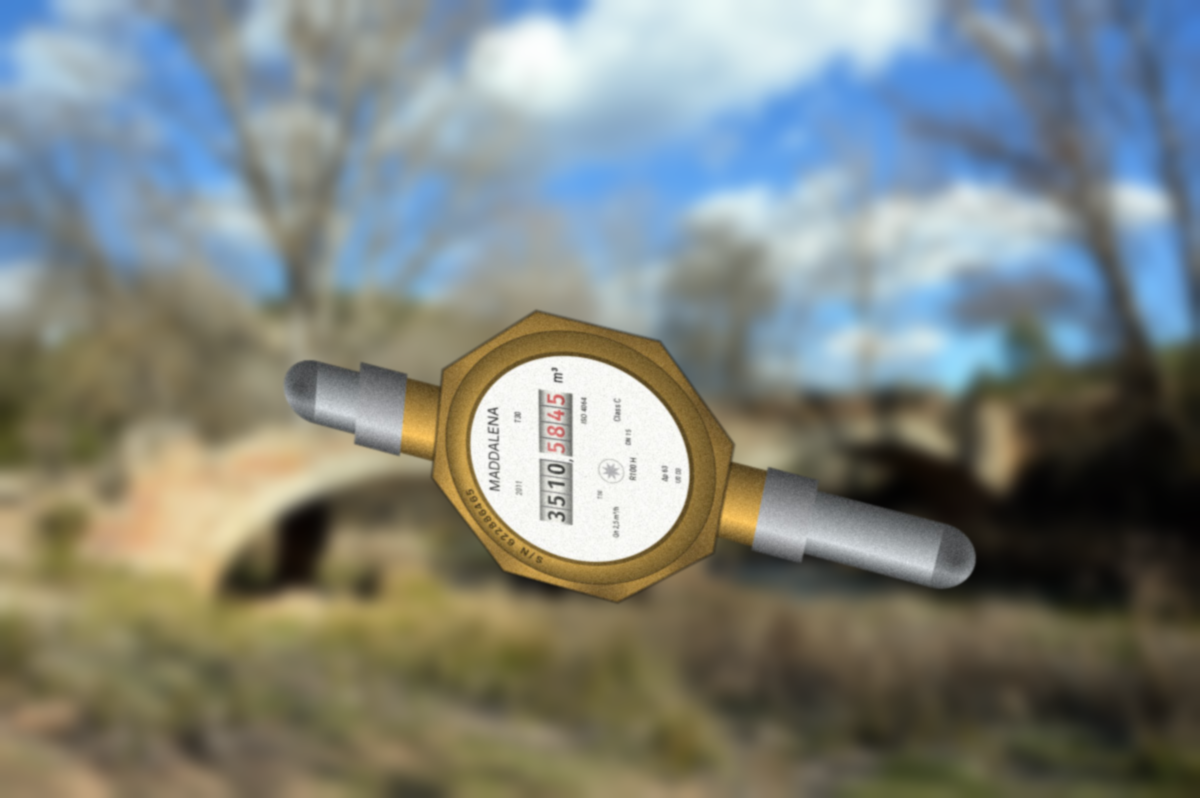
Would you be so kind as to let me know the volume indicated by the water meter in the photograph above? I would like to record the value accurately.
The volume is 3510.5845 m³
